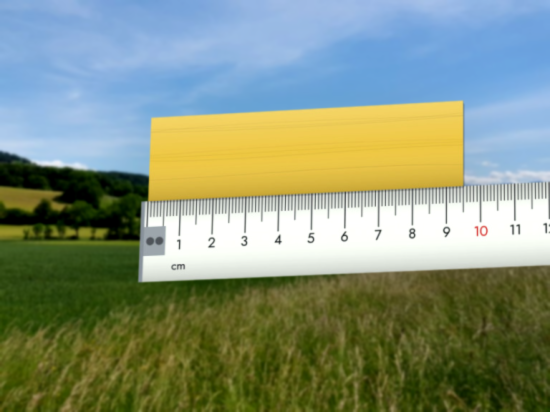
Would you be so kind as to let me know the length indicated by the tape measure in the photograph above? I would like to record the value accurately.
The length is 9.5 cm
